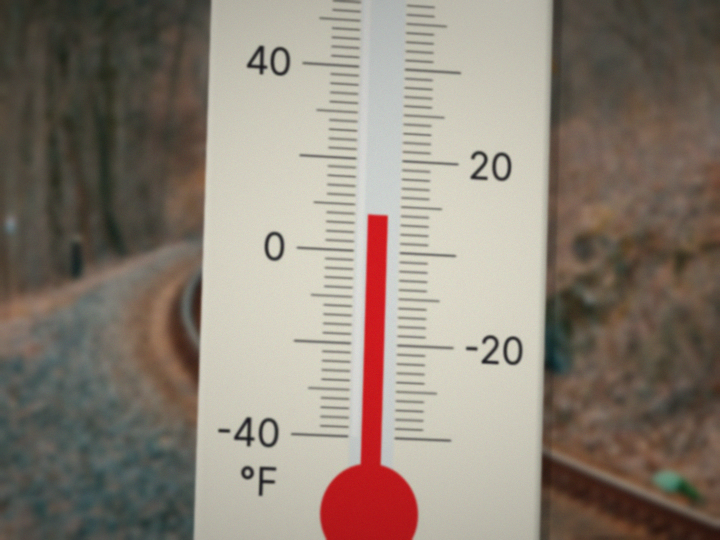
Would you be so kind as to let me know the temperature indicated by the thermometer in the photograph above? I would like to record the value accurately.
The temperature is 8 °F
